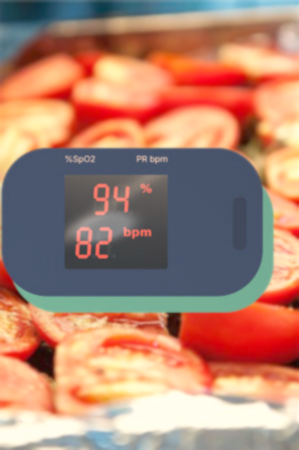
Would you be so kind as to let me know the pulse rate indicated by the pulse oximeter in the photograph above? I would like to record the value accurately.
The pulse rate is 82 bpm
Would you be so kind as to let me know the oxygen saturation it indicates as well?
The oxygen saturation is 94 %
